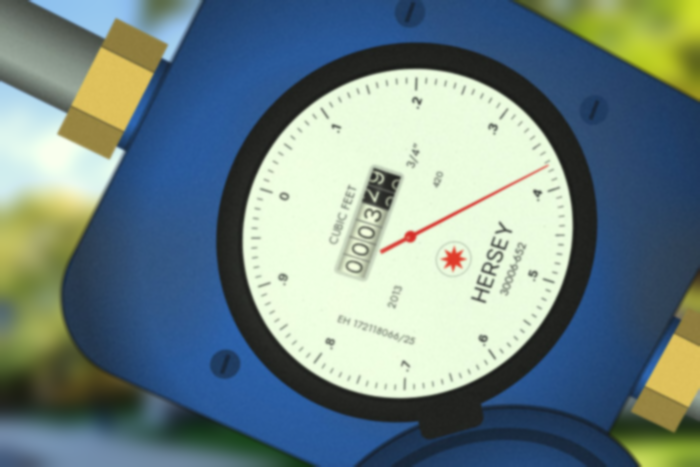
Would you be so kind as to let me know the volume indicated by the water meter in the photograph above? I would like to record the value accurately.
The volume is 329.37 ft³
